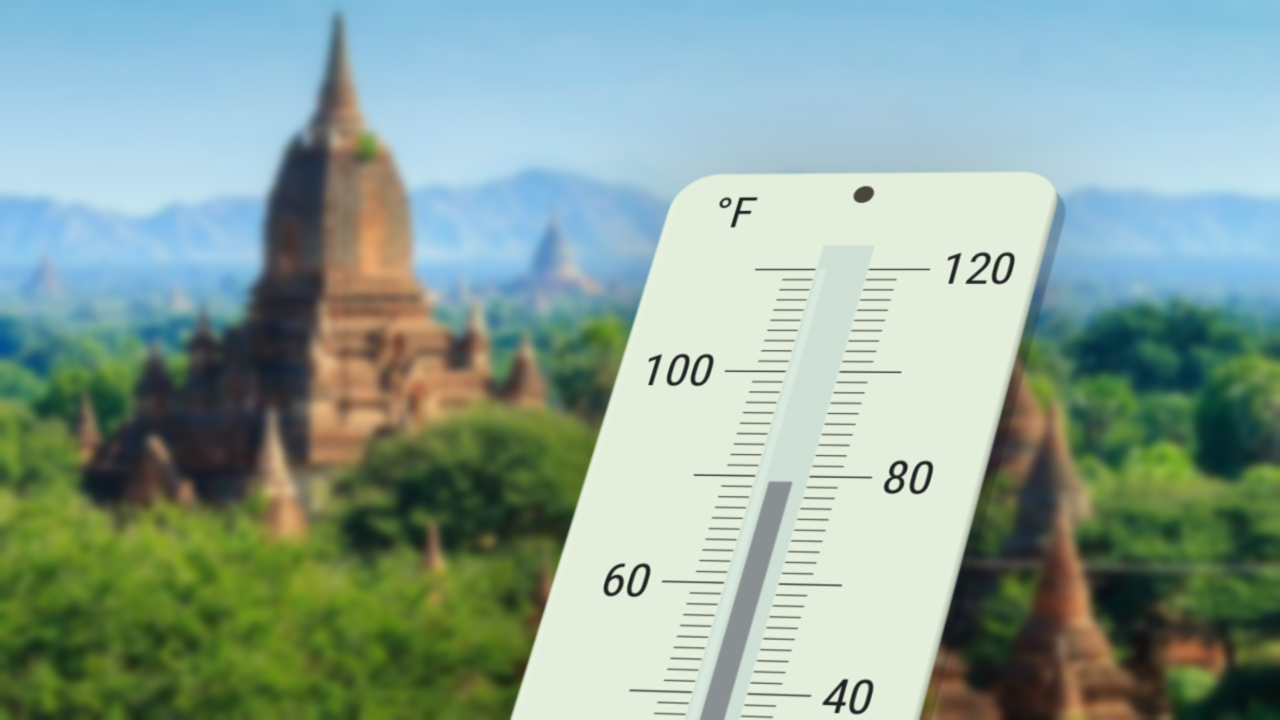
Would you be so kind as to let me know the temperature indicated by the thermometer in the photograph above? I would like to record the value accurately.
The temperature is 79 °F
